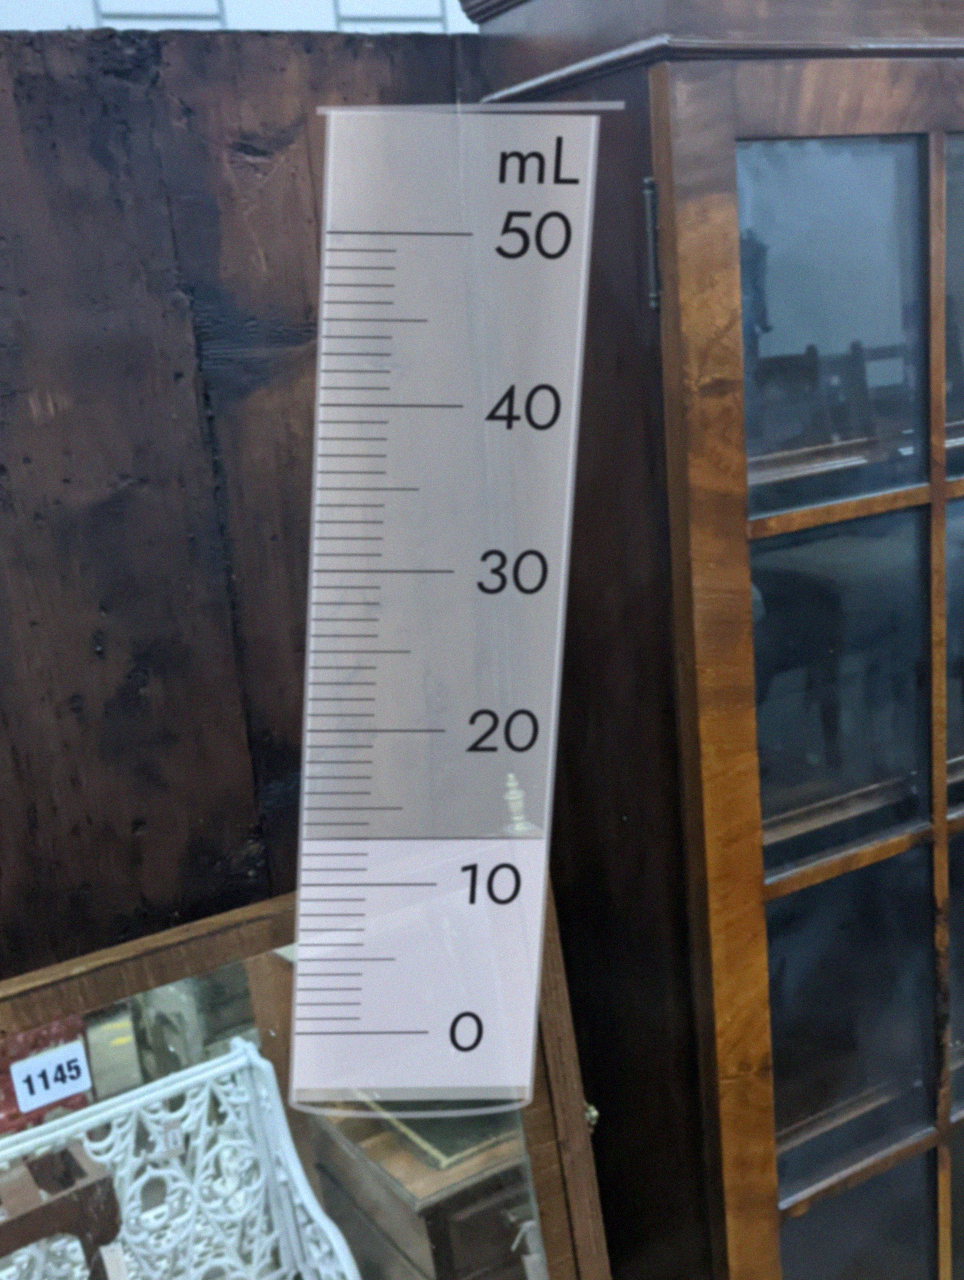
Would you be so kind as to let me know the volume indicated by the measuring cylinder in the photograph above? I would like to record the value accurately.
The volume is 13 mL
